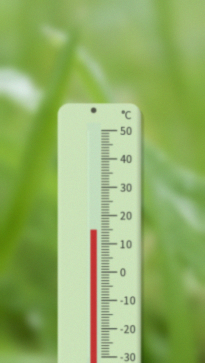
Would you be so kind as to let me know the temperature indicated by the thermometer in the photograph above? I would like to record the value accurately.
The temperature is 15 °C
